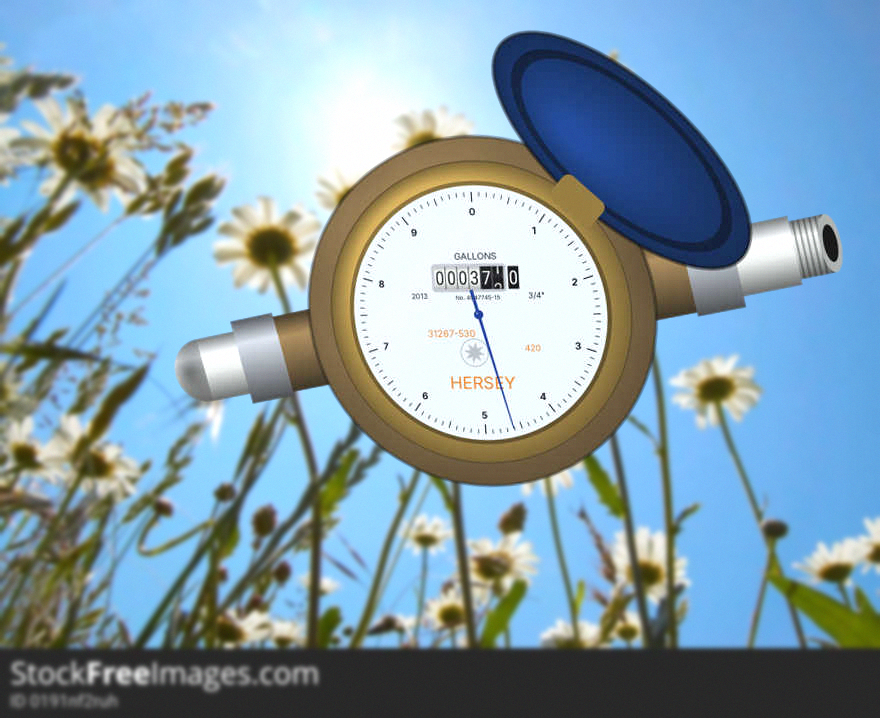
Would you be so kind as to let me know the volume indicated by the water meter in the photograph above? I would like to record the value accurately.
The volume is 3714.6 gal
